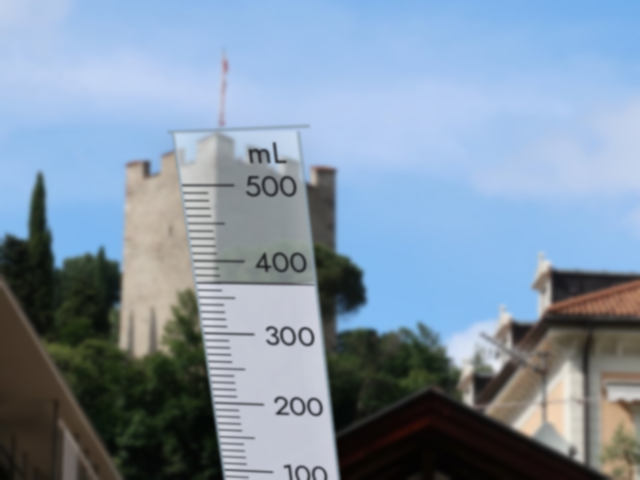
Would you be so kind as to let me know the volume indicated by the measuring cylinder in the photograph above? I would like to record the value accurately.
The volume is 370 mL
